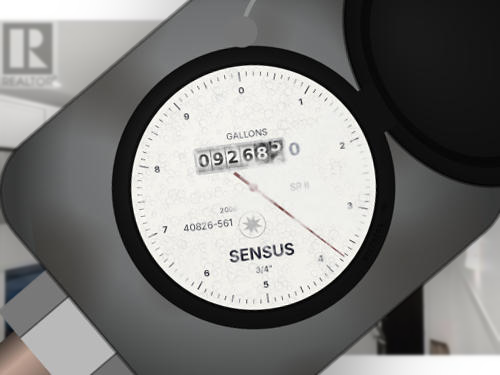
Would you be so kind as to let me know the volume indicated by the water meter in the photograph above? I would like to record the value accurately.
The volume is 926853.7 gal
